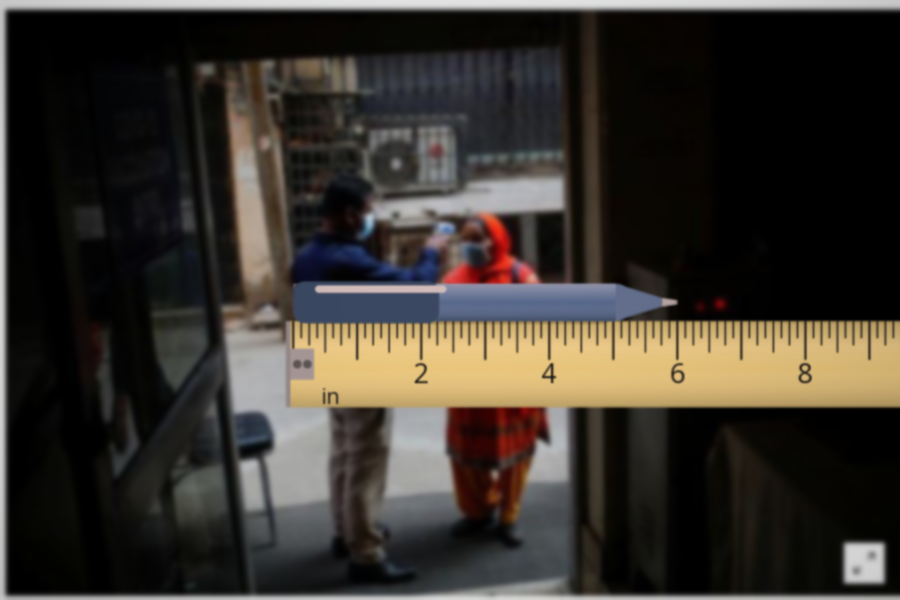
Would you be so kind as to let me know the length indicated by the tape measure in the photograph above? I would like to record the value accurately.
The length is 6 in
